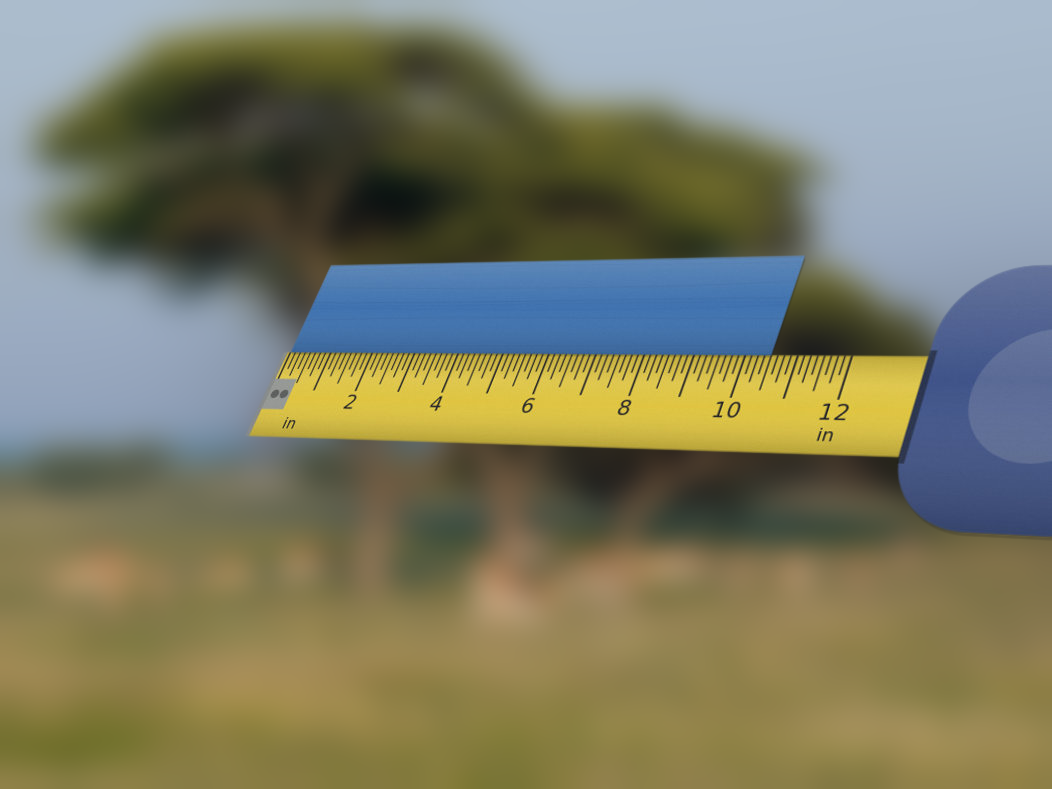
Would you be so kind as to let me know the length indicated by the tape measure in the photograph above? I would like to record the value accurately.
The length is 10.5 in
